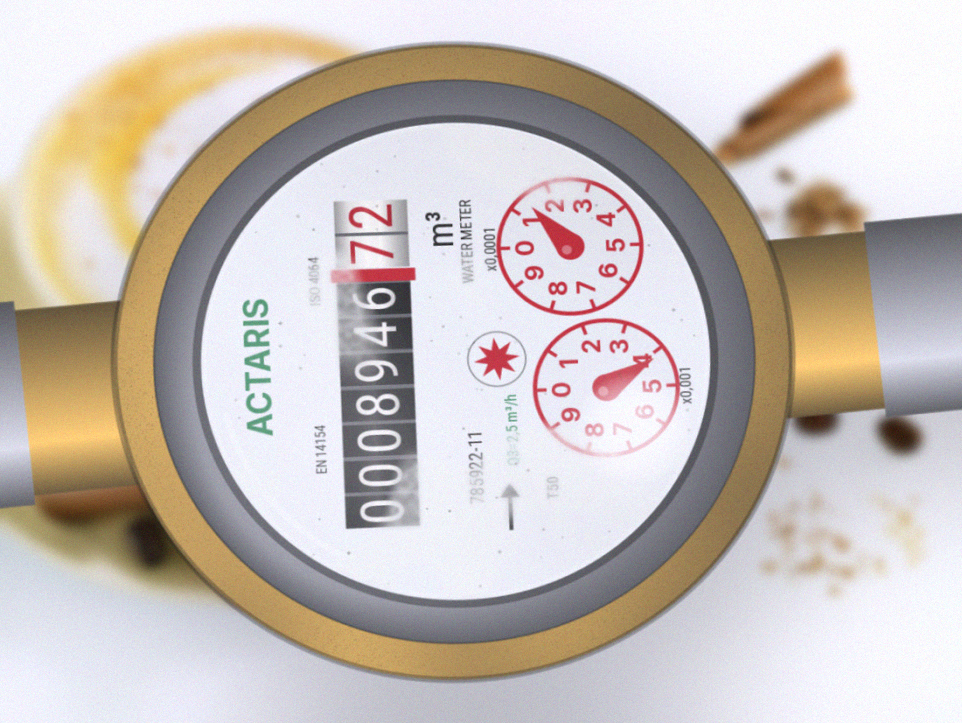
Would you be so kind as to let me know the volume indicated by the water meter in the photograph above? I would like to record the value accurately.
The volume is 8946.7241 m³
